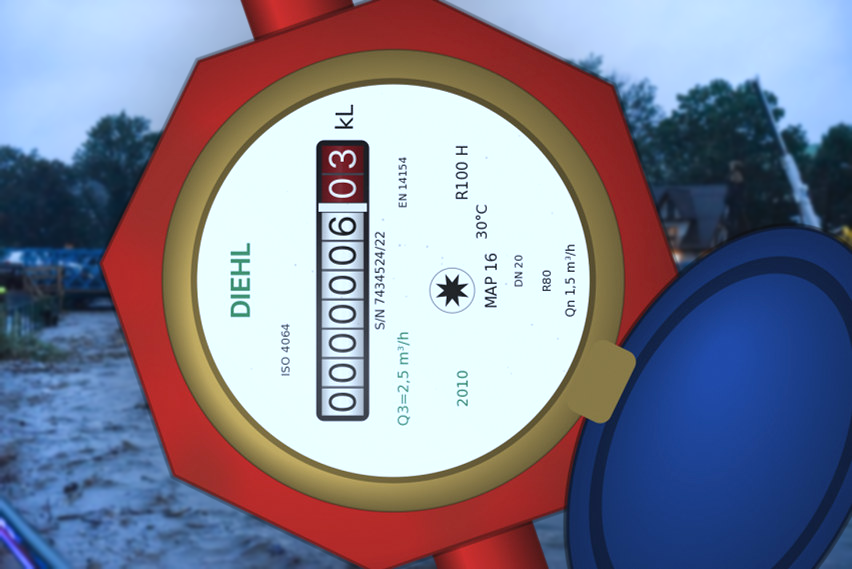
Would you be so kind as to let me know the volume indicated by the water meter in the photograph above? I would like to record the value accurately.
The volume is 6.03 kL
